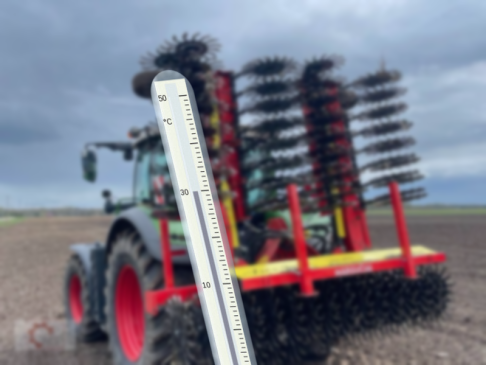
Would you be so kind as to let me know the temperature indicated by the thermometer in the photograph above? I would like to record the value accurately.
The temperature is 30 °C
